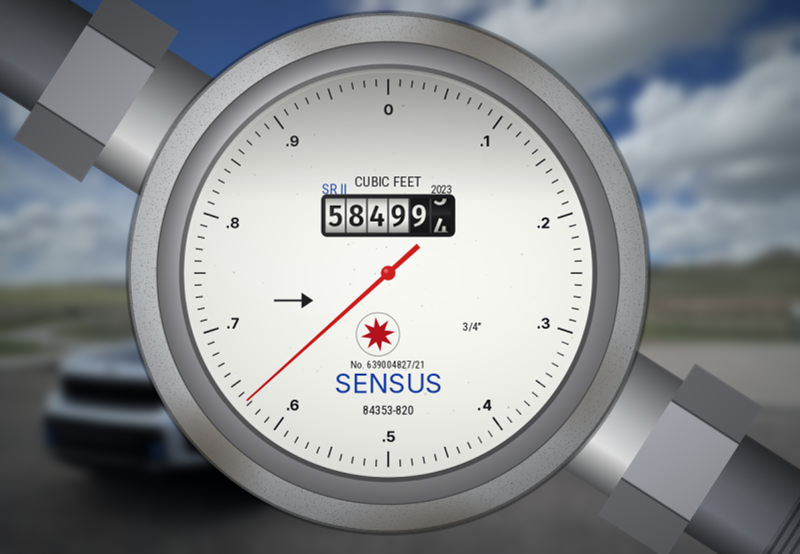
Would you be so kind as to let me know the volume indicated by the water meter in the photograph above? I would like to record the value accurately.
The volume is 584993.63 ft³
